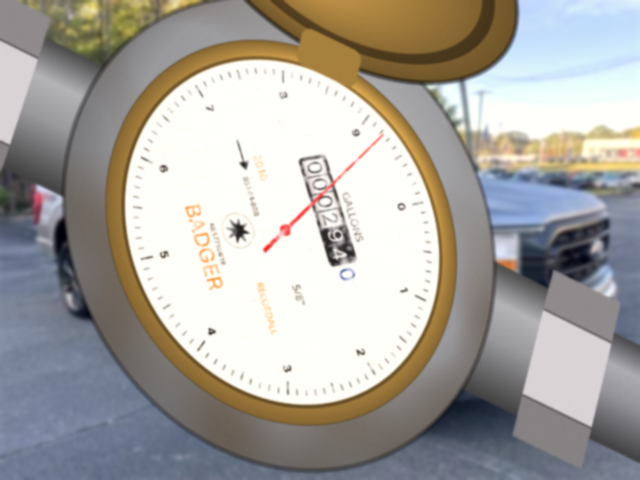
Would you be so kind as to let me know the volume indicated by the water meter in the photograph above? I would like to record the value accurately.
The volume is 2939.2 gal
